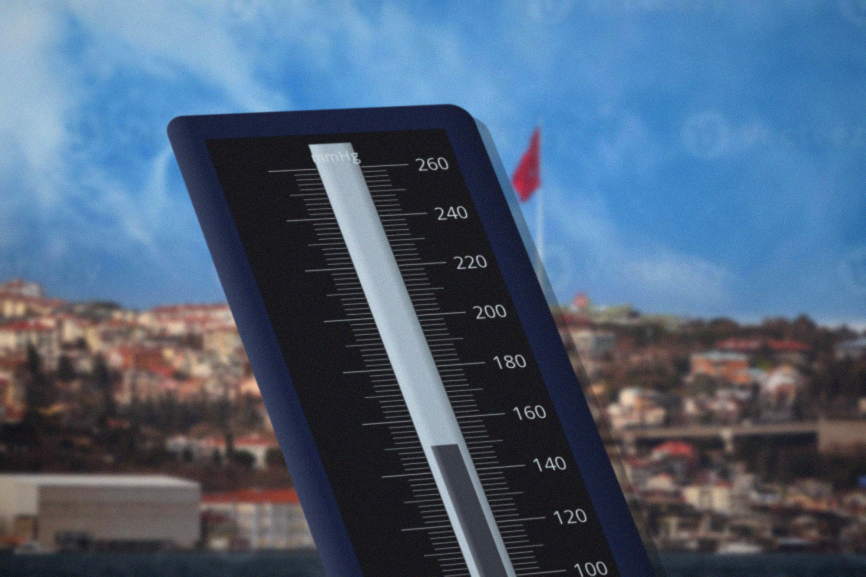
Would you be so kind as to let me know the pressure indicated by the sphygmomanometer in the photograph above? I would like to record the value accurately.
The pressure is 150 mmHg
